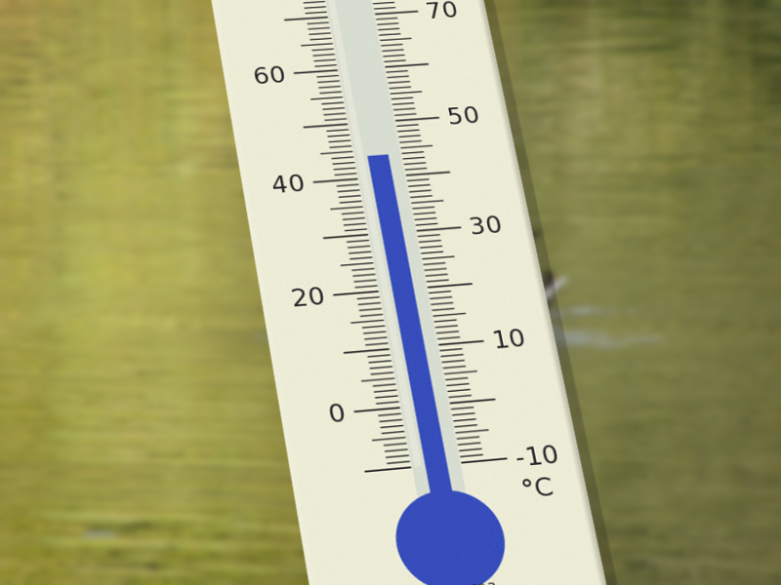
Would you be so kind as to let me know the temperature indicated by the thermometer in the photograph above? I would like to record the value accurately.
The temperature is 44 °C
